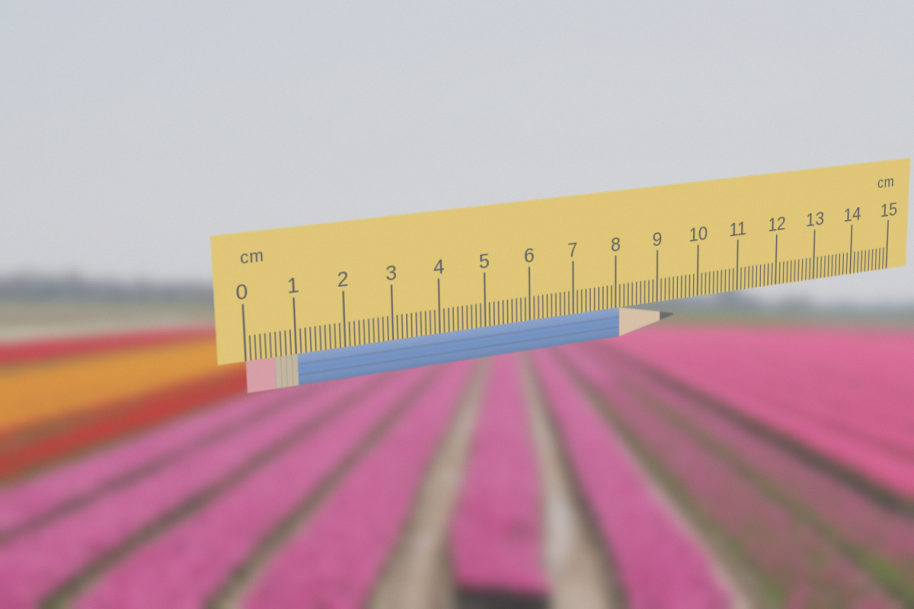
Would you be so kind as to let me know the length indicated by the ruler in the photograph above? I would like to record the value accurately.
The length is 9.4 cm
